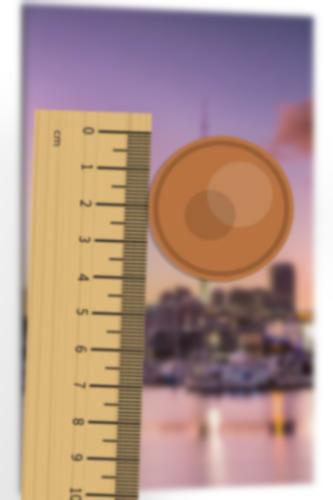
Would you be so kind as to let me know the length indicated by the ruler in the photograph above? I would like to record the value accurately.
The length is 4 cm
